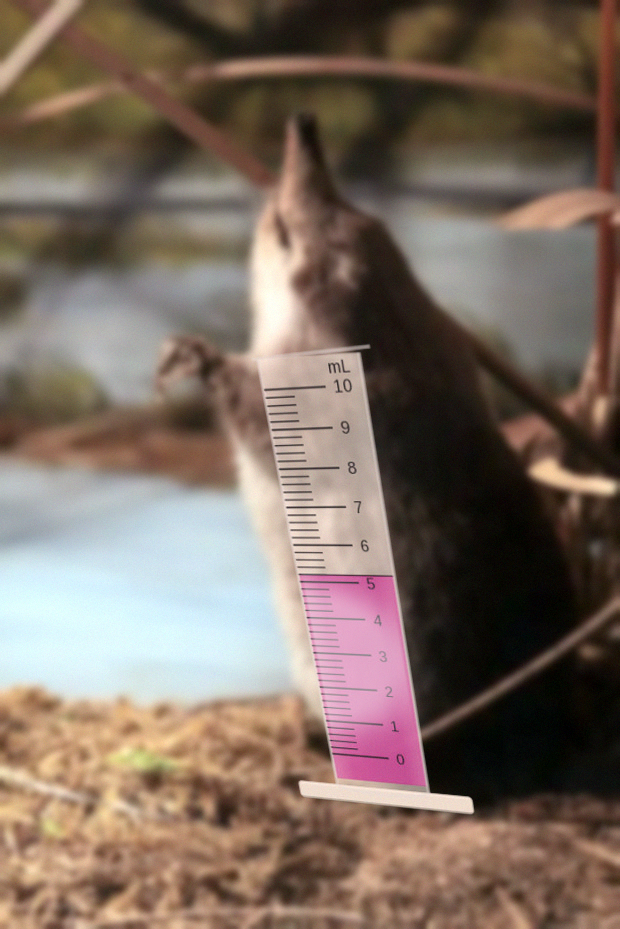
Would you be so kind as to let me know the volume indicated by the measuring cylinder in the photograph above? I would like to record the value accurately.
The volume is 5.2 mL
